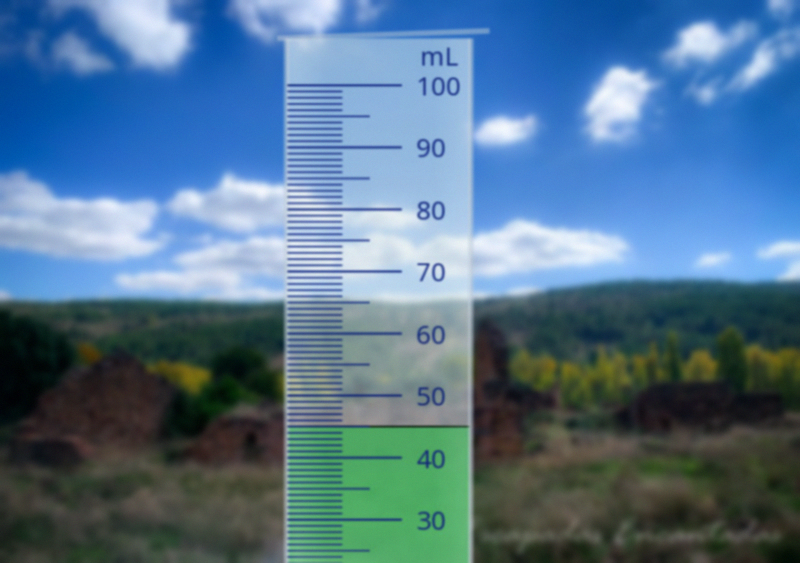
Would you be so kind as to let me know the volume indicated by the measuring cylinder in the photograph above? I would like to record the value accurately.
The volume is 45 mL
